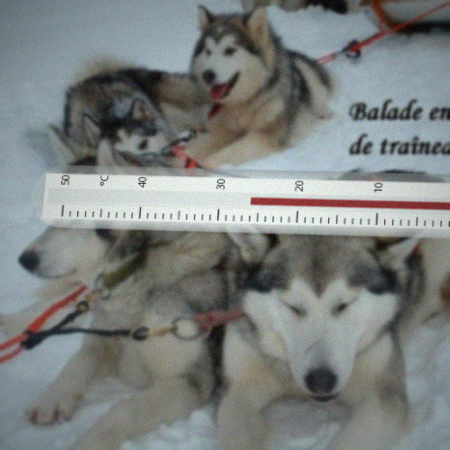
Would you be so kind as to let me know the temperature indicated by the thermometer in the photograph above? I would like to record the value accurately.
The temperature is 26 °C
